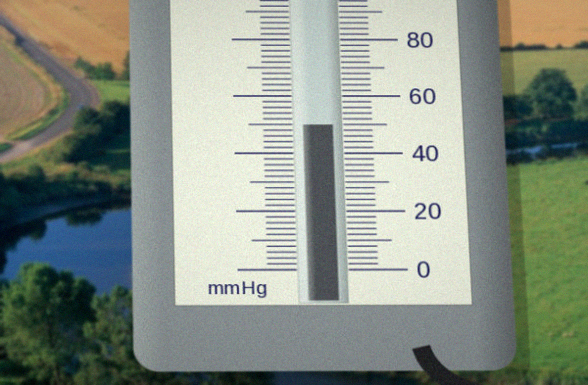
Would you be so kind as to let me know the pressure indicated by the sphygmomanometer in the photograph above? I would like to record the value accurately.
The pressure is 50 mmHg
